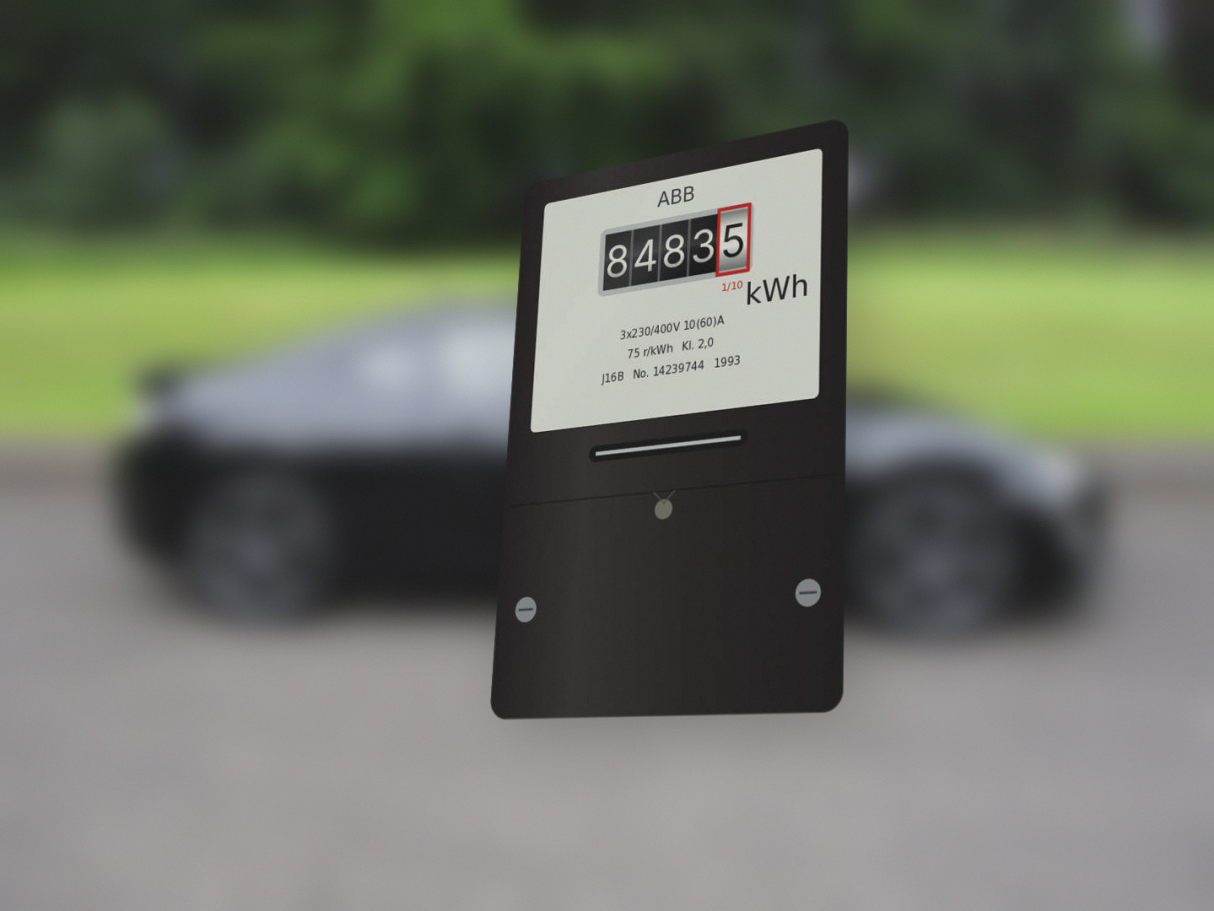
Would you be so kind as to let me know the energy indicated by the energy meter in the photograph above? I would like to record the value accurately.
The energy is 8483.5 kWh
